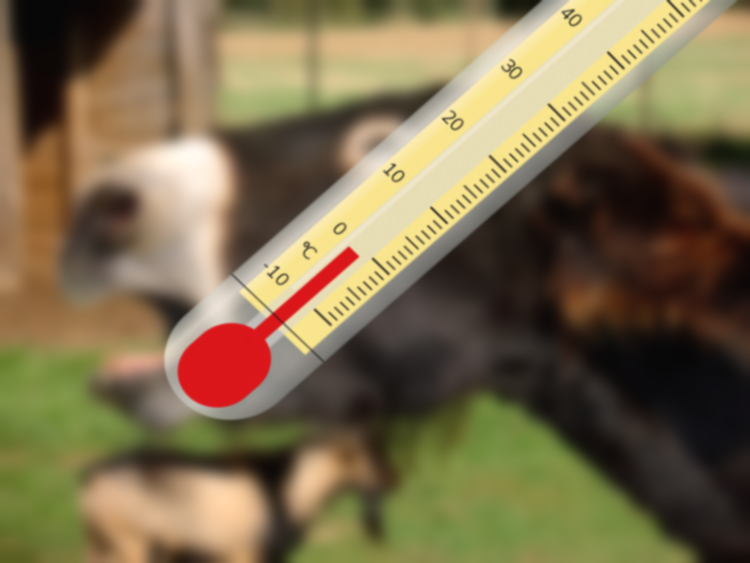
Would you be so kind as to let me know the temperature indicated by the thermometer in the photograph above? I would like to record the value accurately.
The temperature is -1 °C
